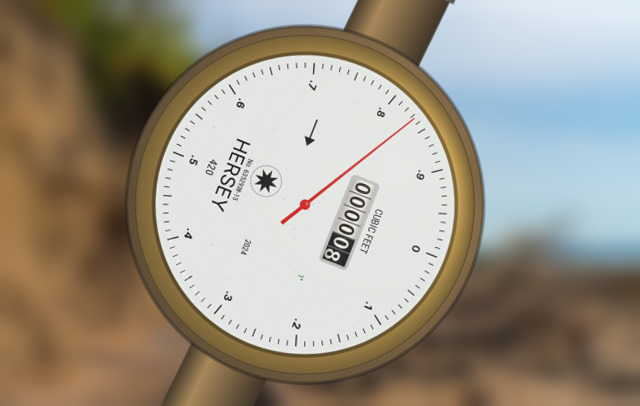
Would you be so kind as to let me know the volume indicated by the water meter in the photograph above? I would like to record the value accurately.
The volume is 7.83 ft³
